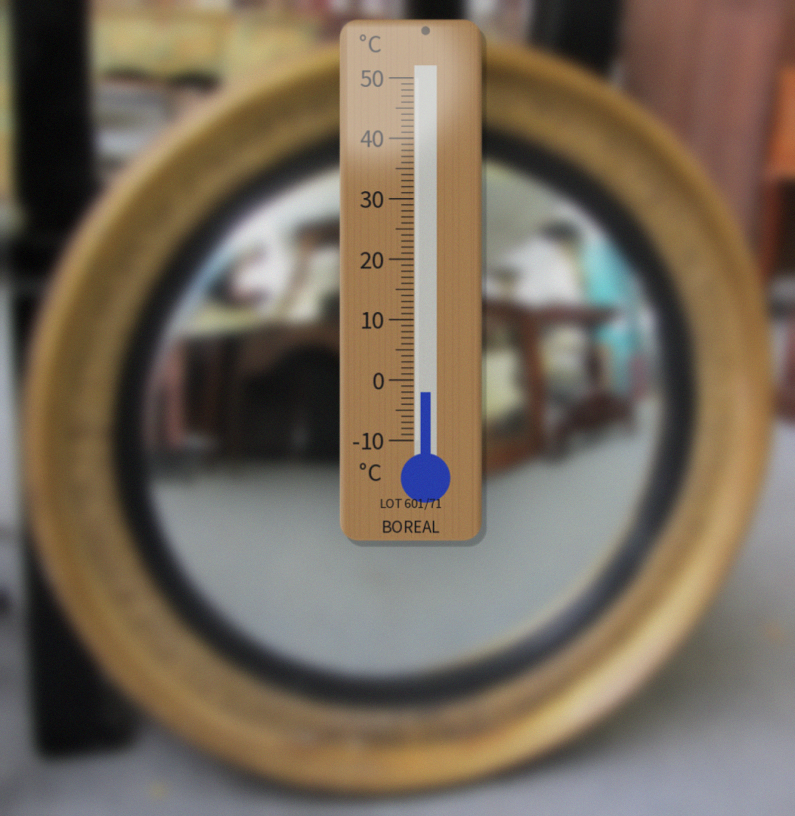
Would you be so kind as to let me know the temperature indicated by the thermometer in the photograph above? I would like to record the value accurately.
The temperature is -2 °C
